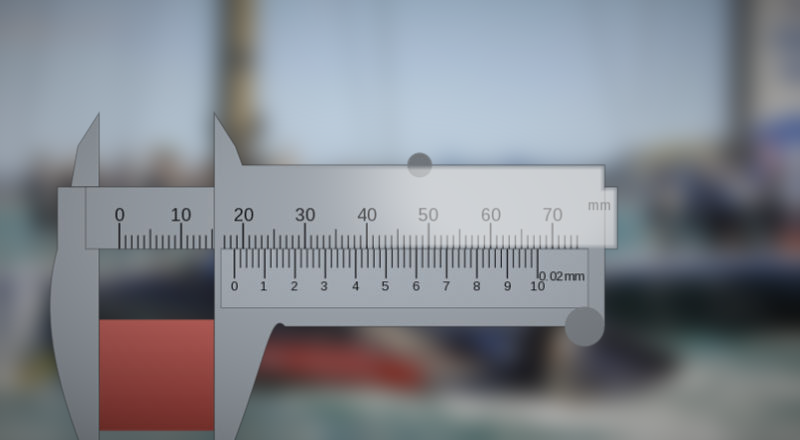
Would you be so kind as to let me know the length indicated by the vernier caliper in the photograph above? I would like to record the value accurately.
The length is 18.6 mm
